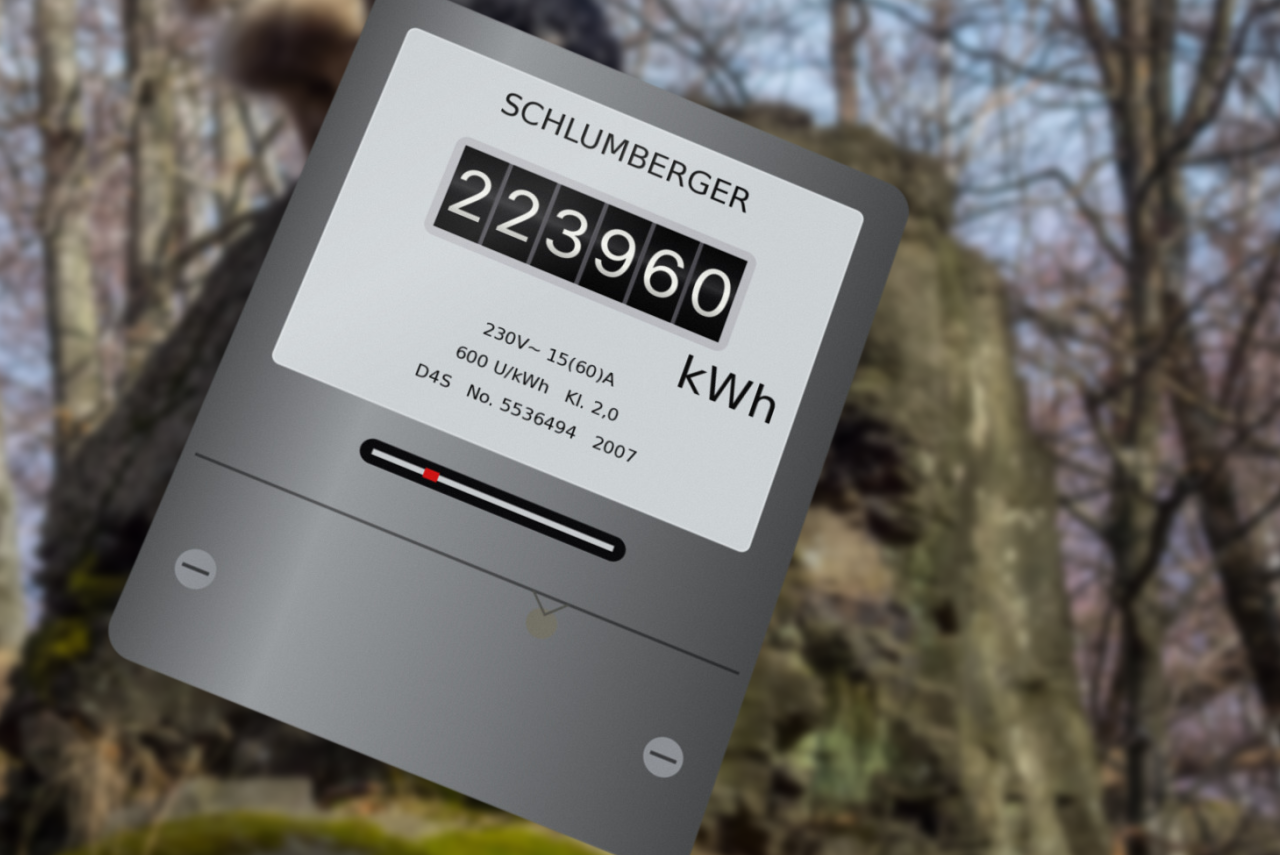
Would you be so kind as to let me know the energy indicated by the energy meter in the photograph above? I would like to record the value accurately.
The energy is 223960 kWh
